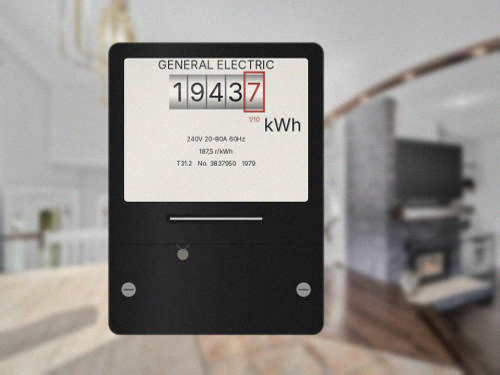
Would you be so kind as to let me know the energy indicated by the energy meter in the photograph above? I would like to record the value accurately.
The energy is 1943.7 kWh
